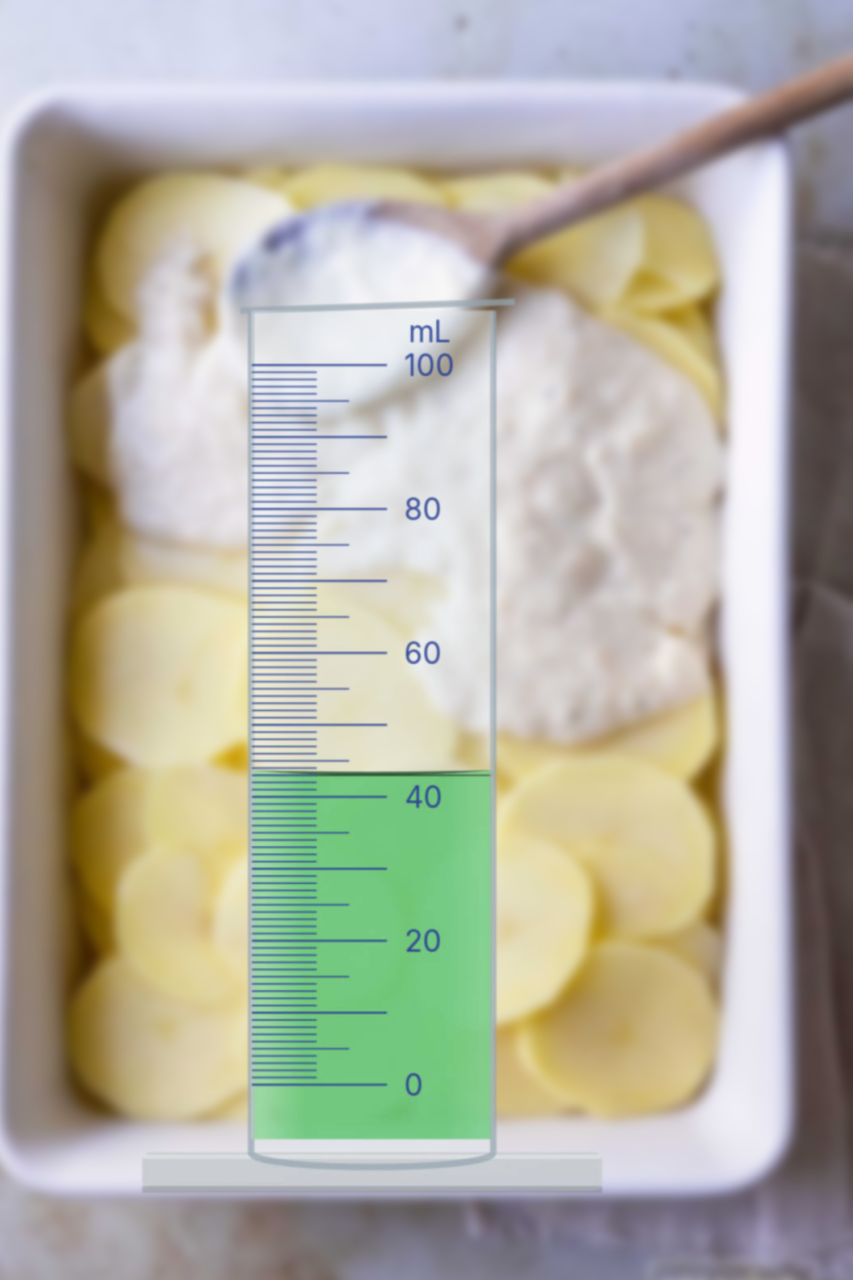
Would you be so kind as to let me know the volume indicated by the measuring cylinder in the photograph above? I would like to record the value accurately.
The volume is 43 mL
